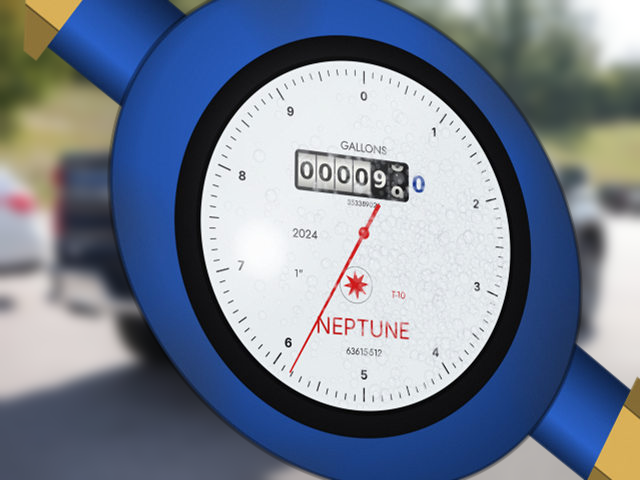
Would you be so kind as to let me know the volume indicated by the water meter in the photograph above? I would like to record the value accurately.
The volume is 985.8 gal
